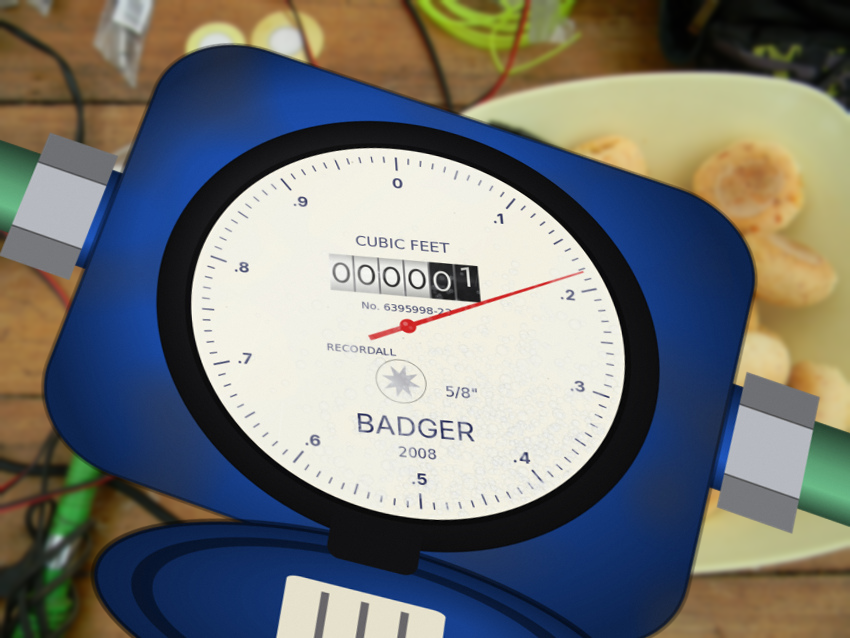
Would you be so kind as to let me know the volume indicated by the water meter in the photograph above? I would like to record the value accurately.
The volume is 1.18 ft³
